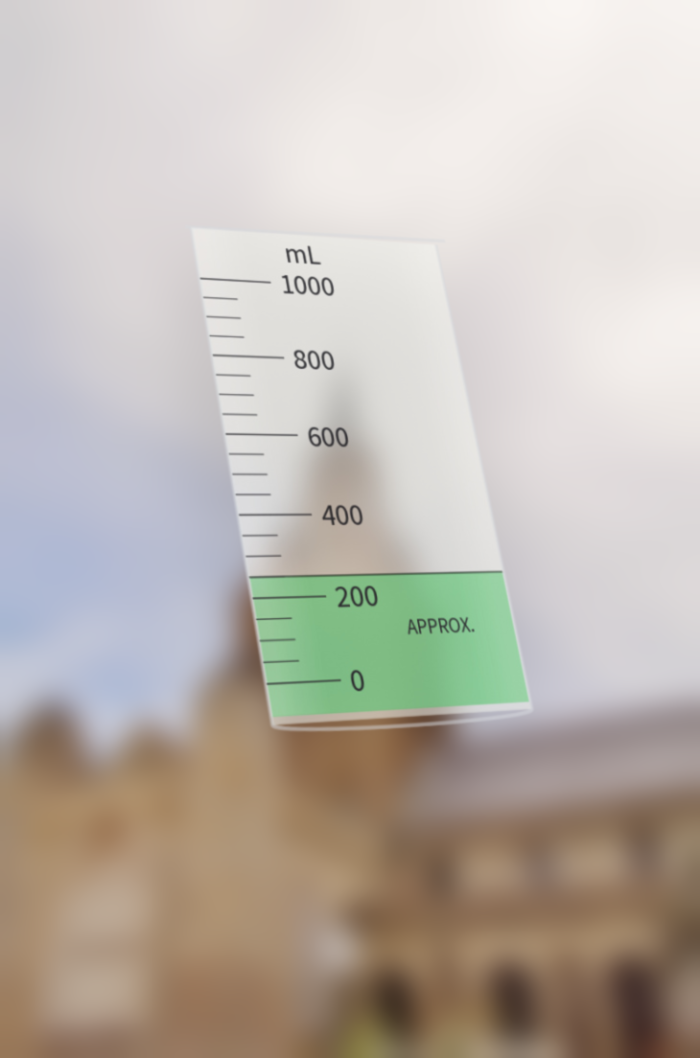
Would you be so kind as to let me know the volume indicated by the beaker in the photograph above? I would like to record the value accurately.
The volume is 250 mL
